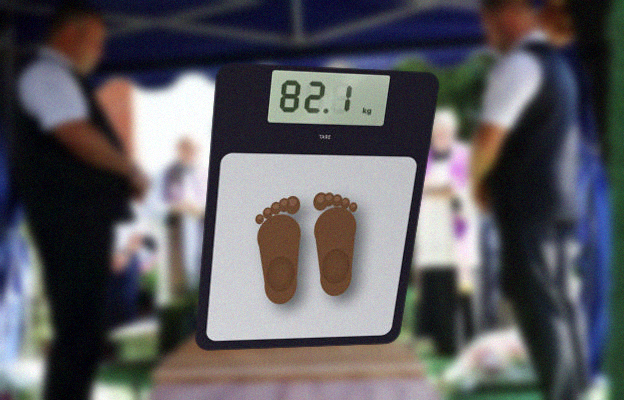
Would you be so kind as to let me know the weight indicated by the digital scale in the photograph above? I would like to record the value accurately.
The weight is 82.1 kg
